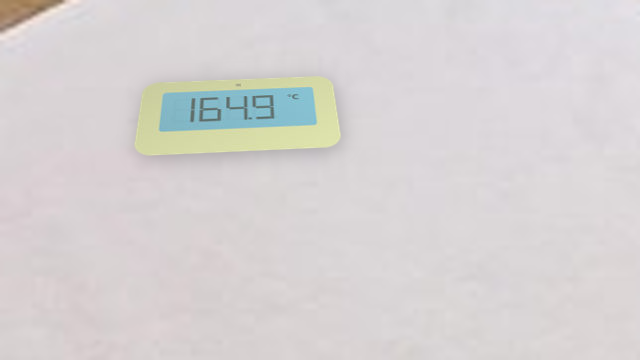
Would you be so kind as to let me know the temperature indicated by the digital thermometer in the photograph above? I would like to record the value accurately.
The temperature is 164.9 °C
